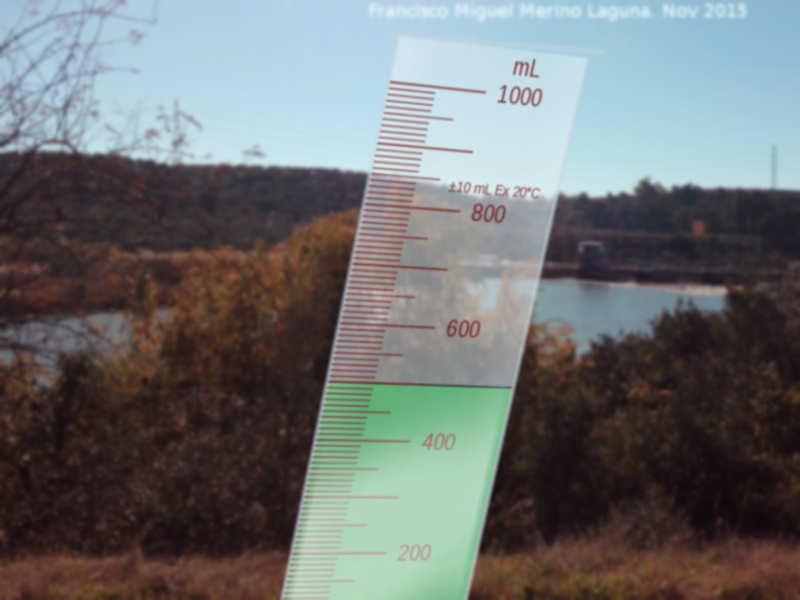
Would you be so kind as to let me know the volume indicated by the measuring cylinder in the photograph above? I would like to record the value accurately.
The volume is 500 mL
